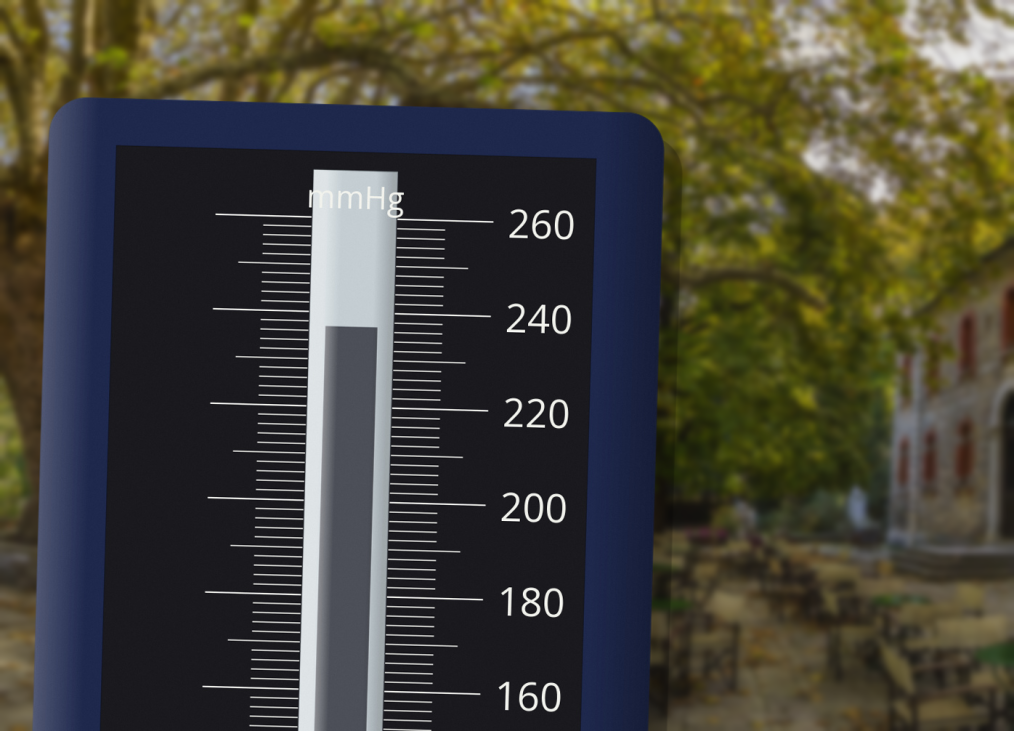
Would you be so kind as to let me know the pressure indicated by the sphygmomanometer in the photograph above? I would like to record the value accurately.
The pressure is 237 mmHg
